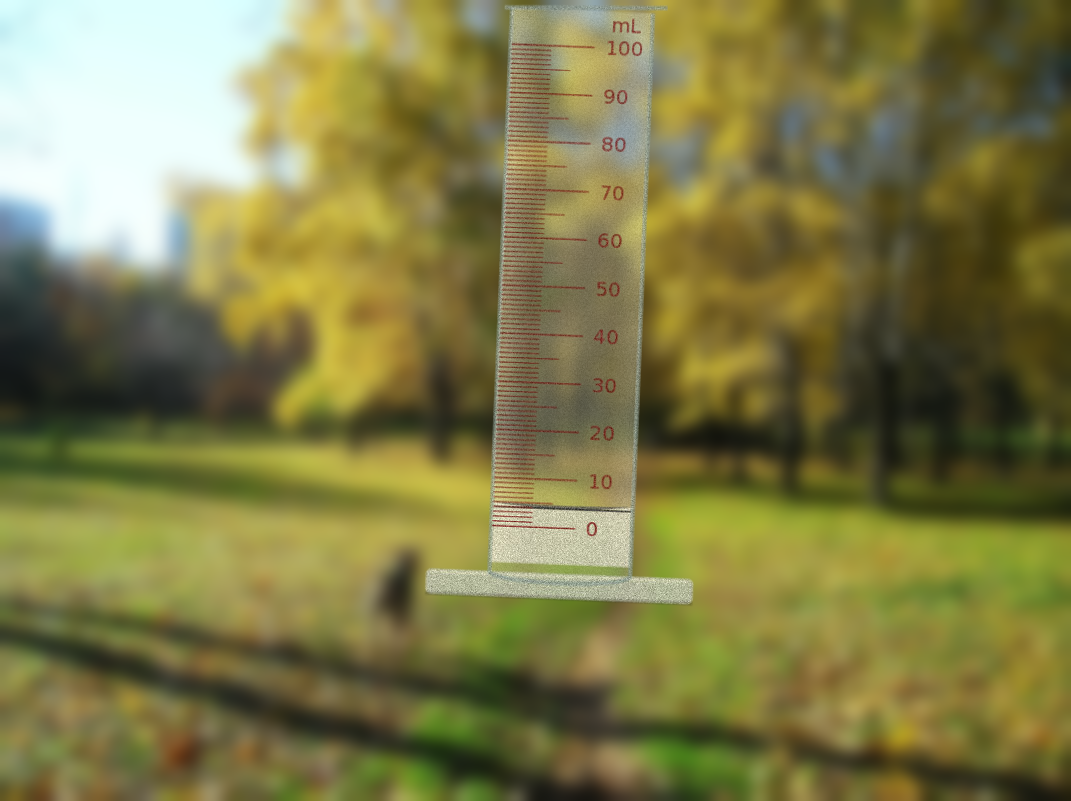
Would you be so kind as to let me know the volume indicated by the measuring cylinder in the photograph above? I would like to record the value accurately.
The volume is 4 mL
